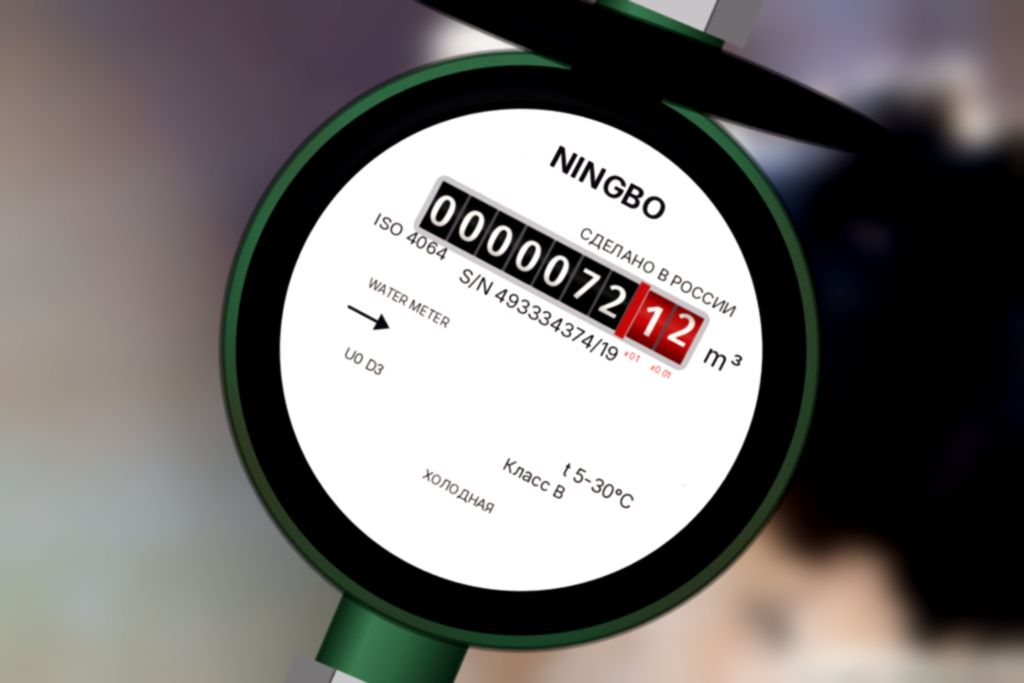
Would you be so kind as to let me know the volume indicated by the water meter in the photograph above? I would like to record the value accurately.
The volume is 72.12 m³
